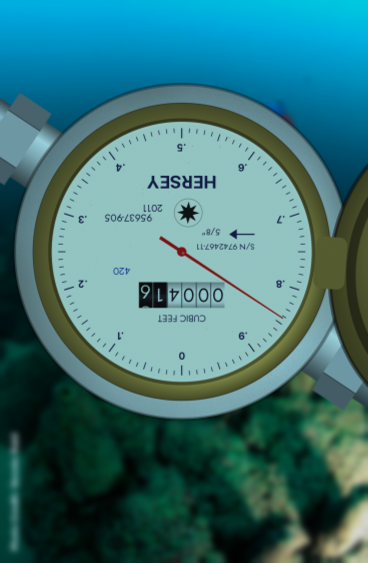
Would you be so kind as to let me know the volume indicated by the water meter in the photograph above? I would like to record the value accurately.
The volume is 415.84 ft³
